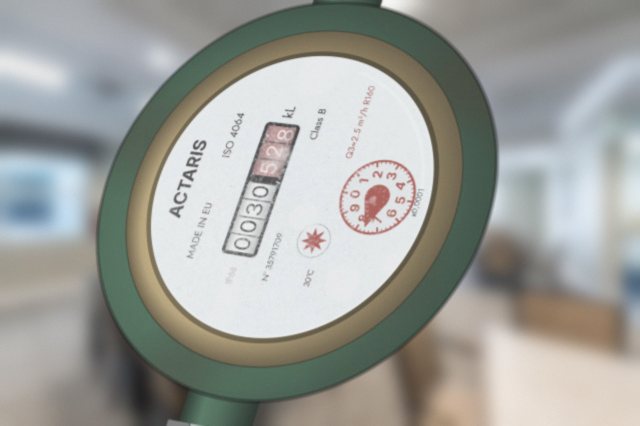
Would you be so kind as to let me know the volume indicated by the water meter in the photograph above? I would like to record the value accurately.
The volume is 30.5277 kL
